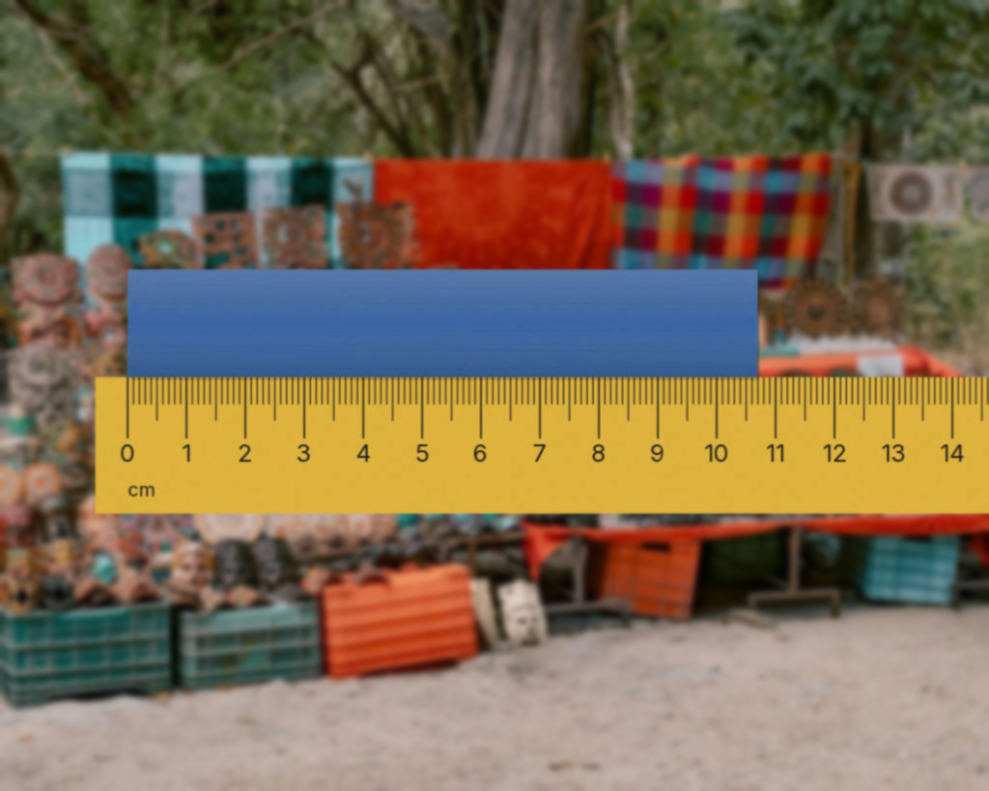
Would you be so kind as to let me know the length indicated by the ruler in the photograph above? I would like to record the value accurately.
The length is 10.7 cm
